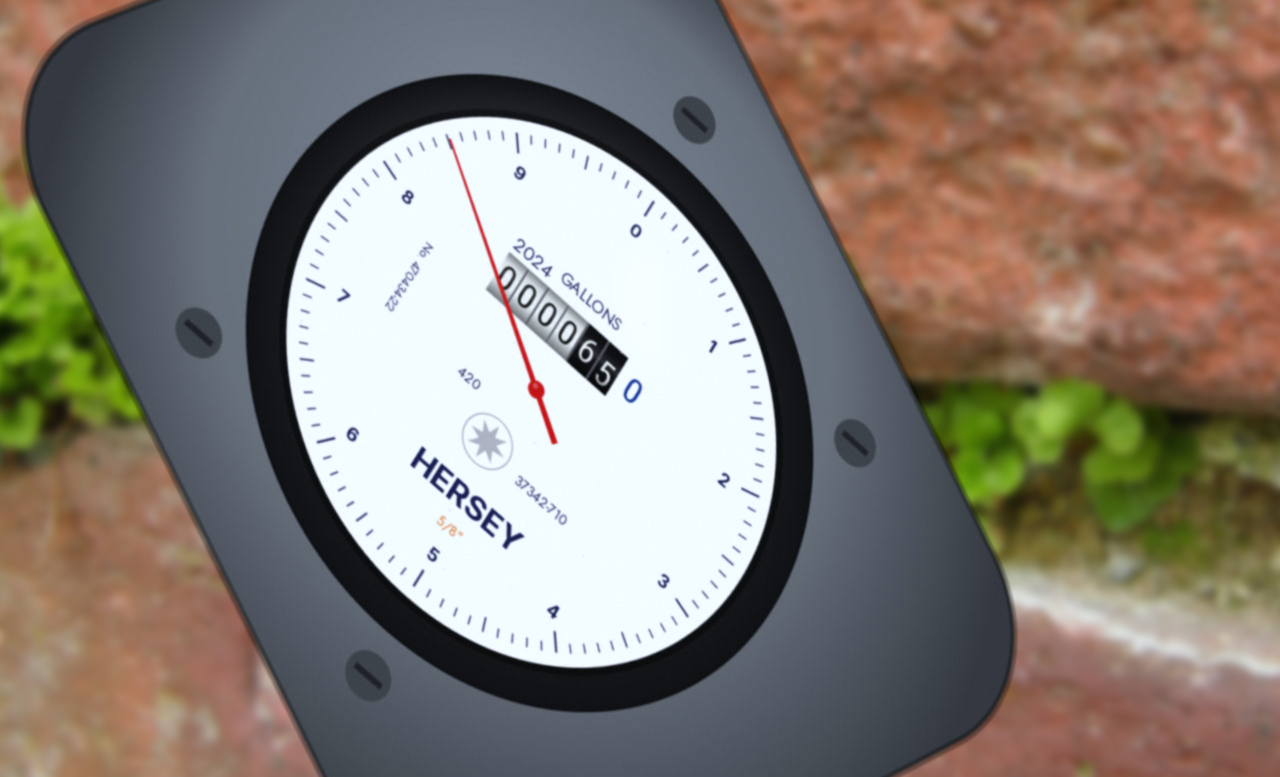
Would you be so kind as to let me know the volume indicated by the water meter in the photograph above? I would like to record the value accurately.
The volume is 648.5 gal
